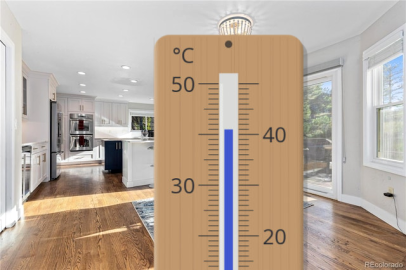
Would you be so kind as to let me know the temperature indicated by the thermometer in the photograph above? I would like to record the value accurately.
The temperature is 41 °C
